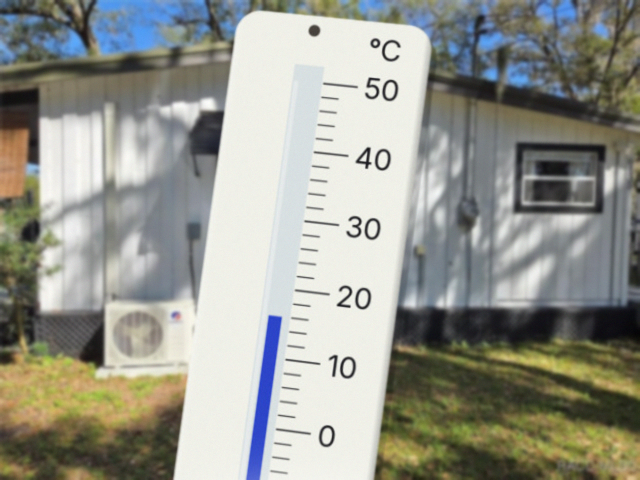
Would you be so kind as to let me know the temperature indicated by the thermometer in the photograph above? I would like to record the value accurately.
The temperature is 16 °C
